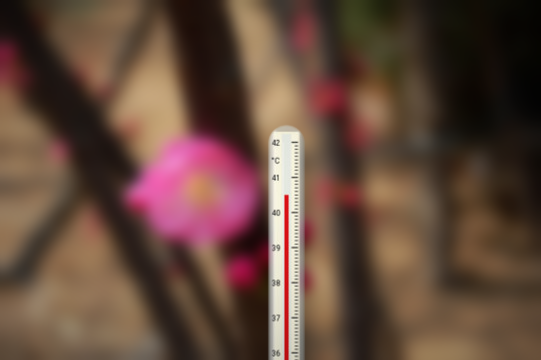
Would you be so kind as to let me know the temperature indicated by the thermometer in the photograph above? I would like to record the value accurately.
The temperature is 40.5 °C
